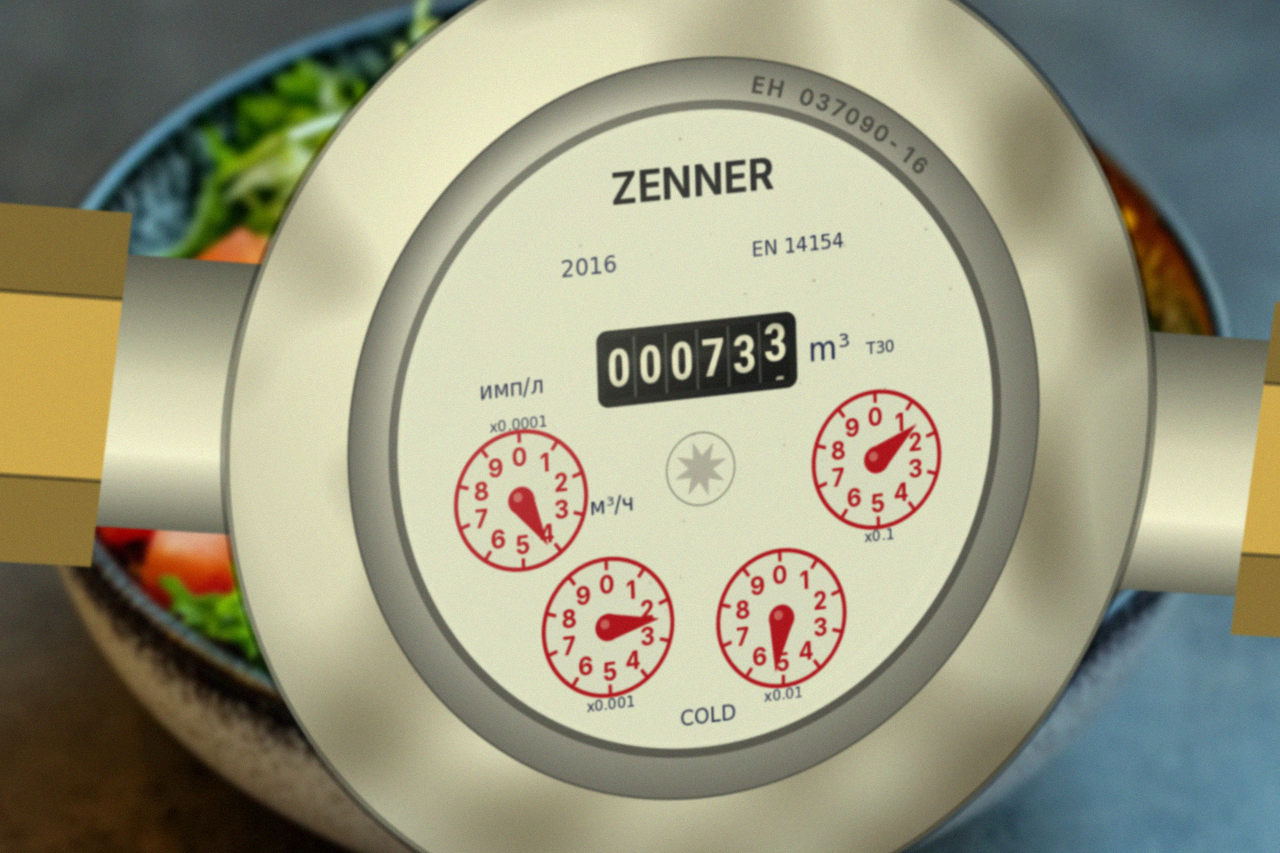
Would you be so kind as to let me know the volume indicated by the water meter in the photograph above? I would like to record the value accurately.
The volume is 733.1524 m³
